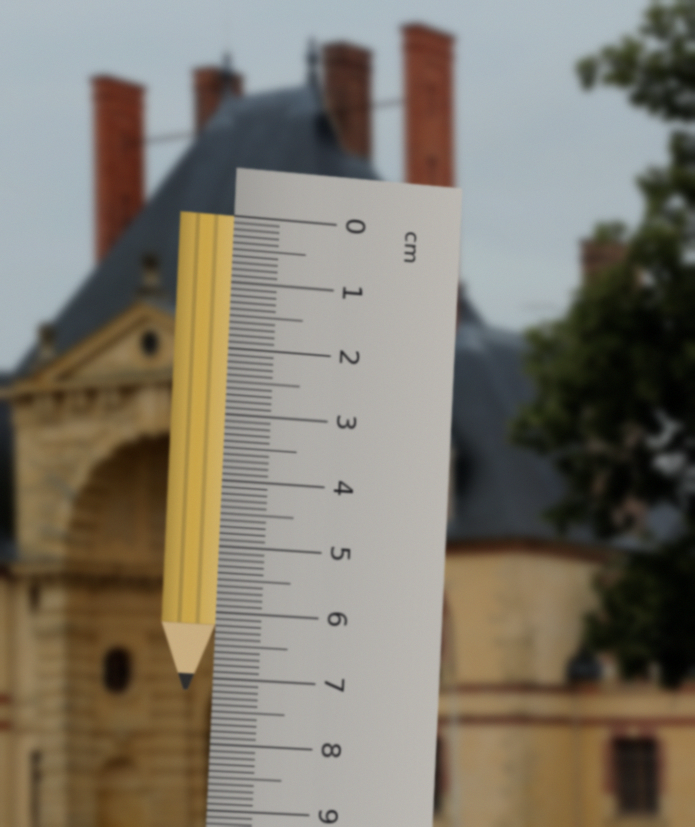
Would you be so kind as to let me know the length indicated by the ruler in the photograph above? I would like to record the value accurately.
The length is 7.2 cm
